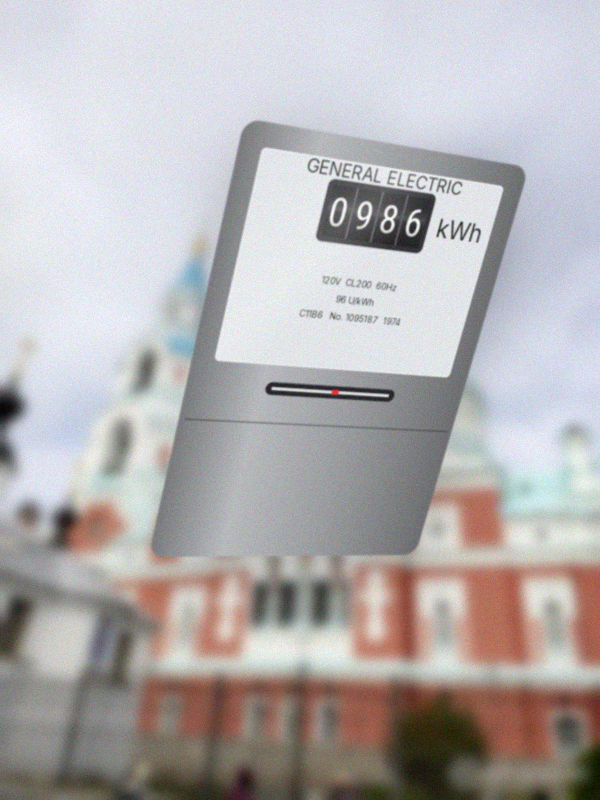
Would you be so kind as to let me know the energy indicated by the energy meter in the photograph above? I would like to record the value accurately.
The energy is 986 kWh
